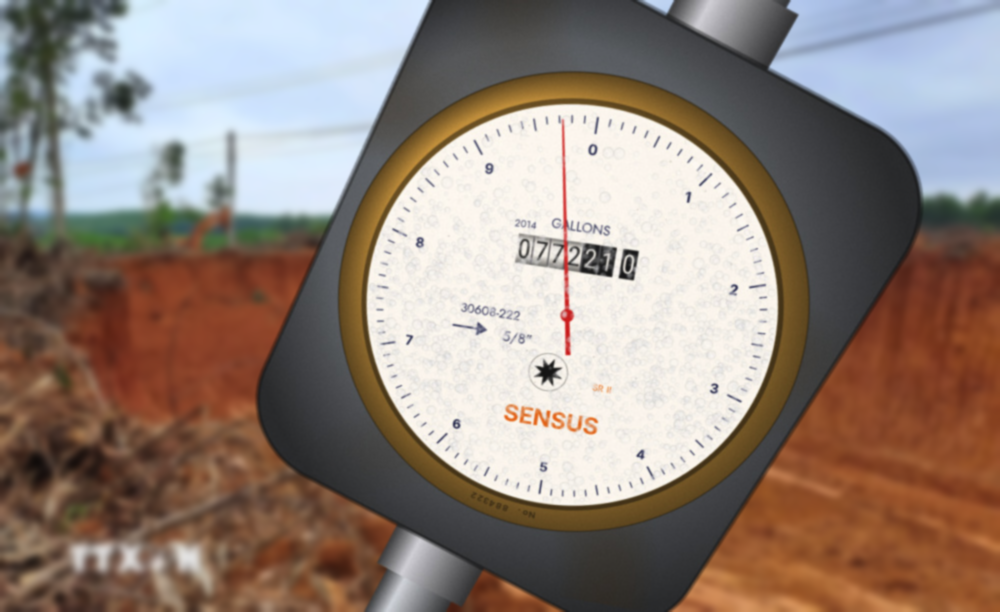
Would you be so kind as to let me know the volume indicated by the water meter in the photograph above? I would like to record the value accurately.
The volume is 772209.7 gal
